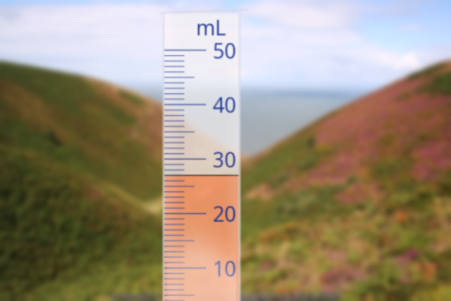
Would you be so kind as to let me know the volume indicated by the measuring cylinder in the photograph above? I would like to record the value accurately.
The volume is 27 mL
